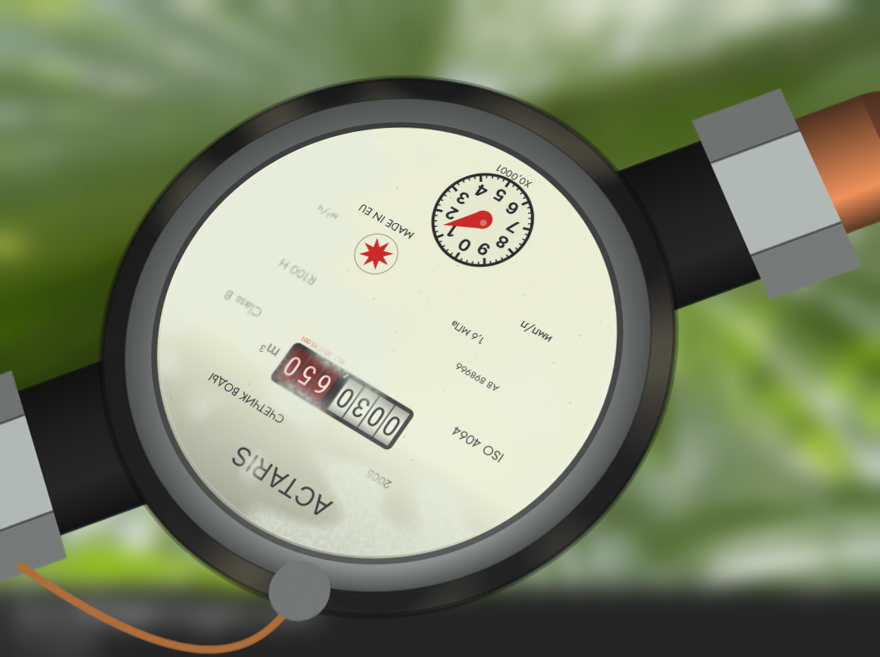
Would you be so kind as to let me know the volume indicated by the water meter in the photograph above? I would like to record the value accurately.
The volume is 30.6501 m³
